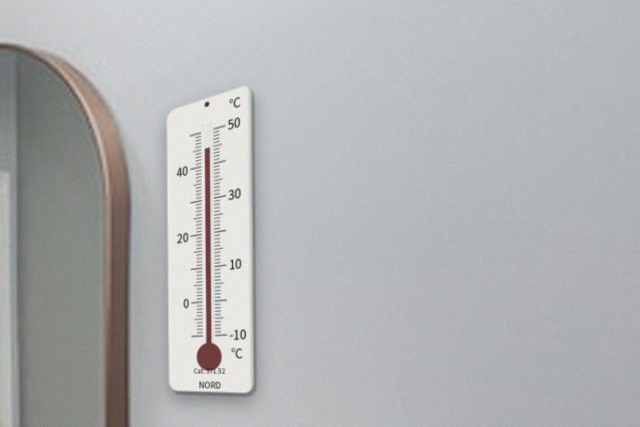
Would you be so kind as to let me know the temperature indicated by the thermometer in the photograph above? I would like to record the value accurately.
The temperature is 45 °C
